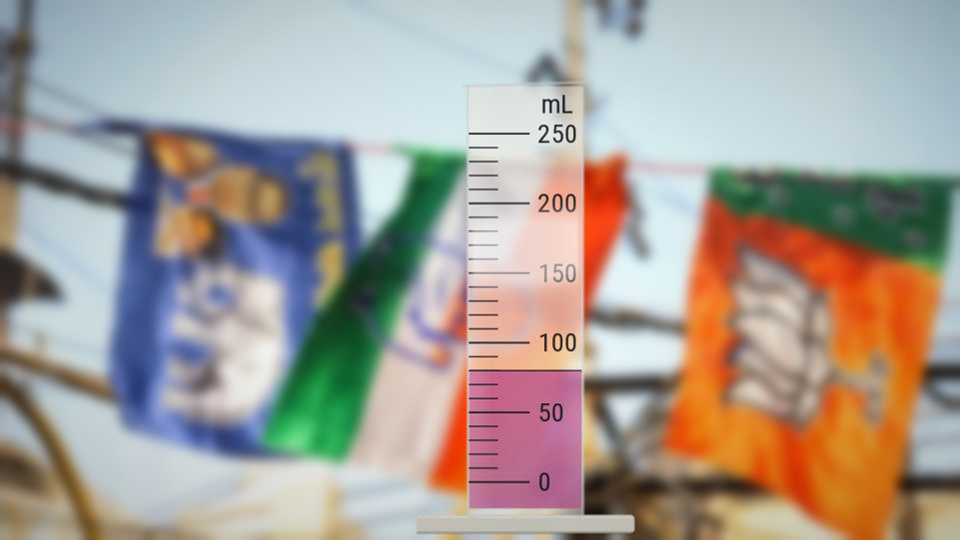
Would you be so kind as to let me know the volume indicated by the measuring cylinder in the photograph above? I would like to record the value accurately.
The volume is 80 mL
